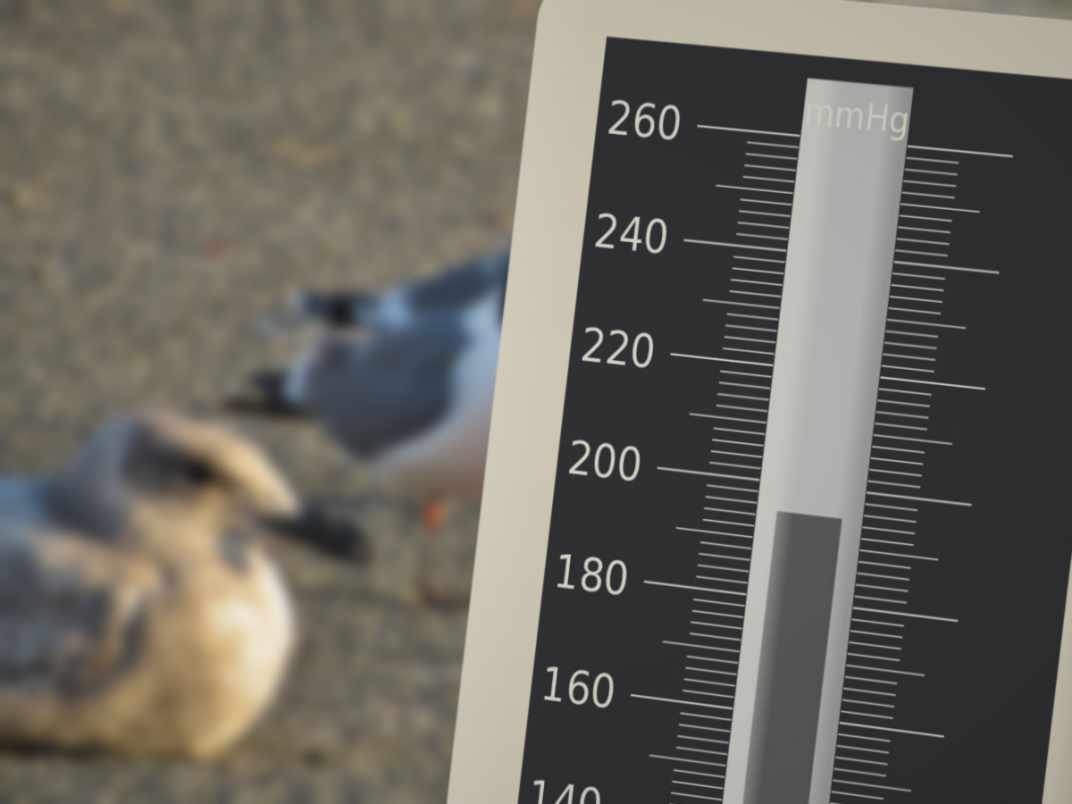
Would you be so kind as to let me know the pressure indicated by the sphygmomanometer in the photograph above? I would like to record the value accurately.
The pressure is 195 mmHg
